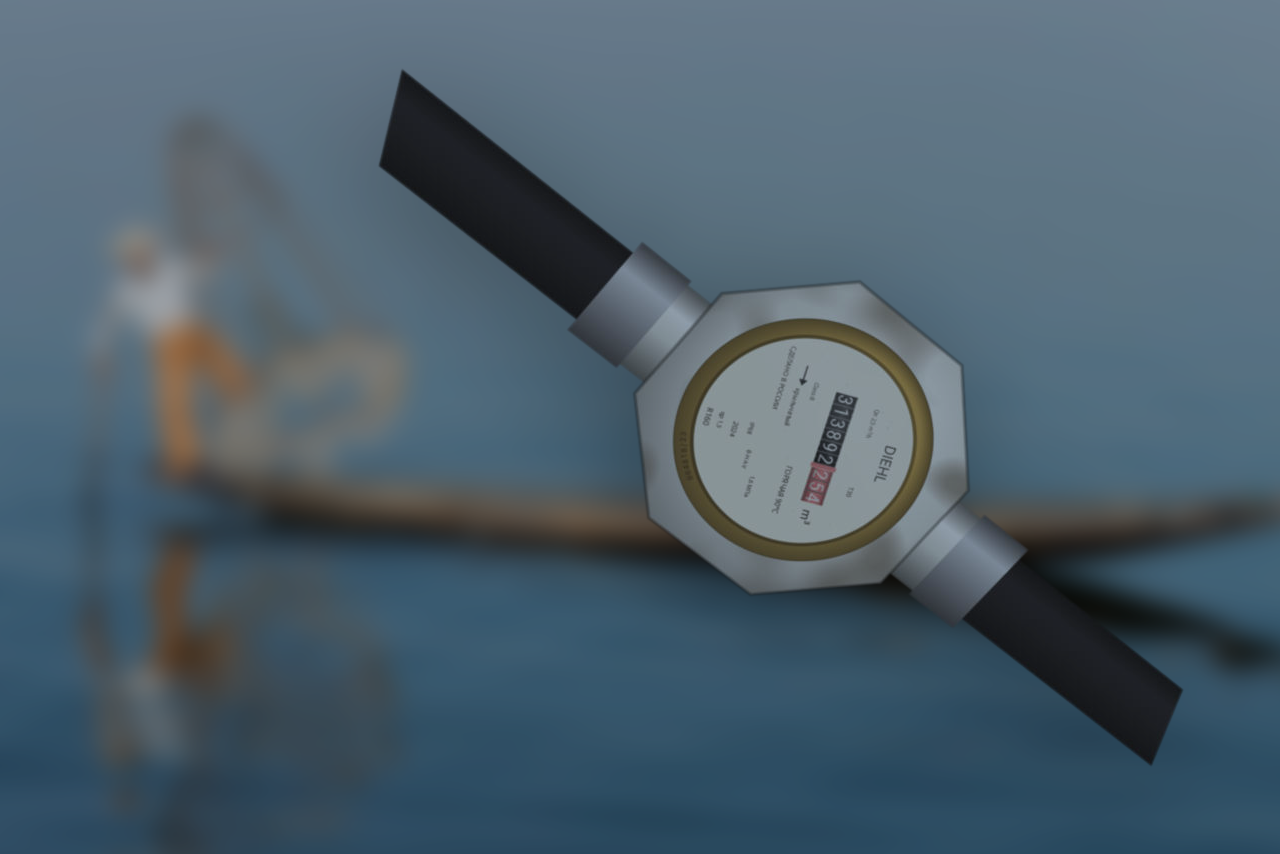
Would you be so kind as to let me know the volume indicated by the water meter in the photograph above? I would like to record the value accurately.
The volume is 313892.254 m³
